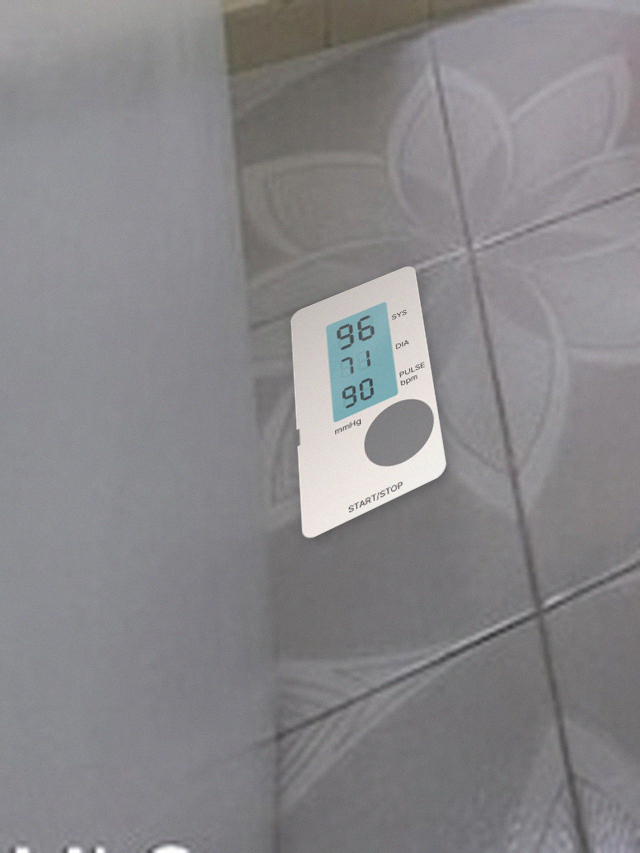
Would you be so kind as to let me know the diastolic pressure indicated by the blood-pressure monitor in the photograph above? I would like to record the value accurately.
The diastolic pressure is 71 mmHg
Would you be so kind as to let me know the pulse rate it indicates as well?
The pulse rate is 90 bpm
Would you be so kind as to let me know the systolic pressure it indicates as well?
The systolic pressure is 96 mmHg
